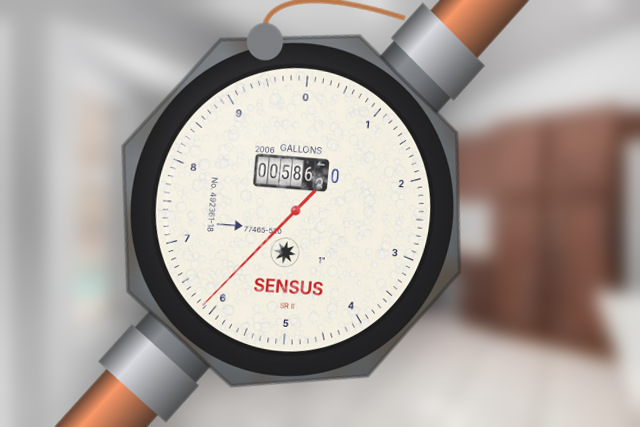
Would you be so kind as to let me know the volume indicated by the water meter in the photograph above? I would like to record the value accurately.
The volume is 58626.1 gal
